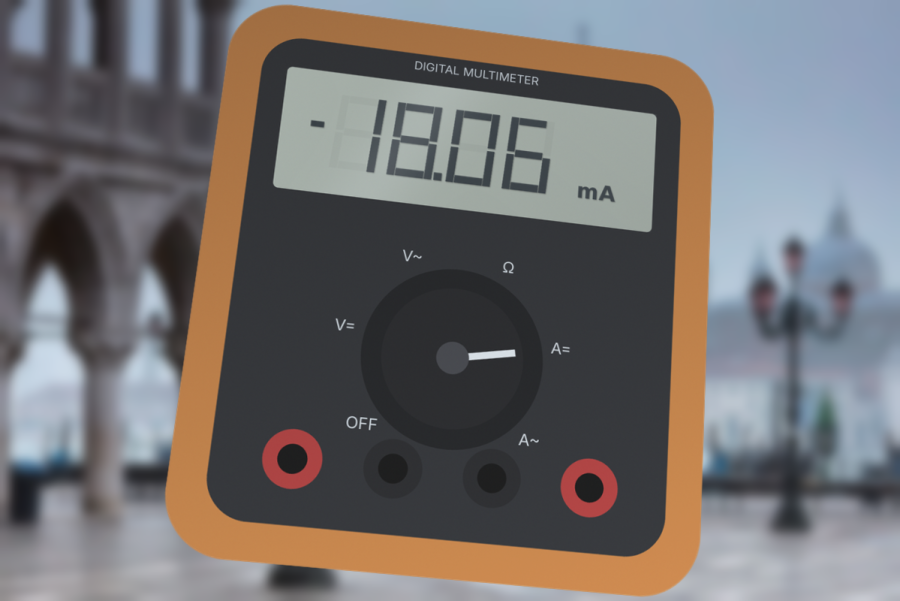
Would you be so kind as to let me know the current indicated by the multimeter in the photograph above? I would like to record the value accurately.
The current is -18.06 mA
